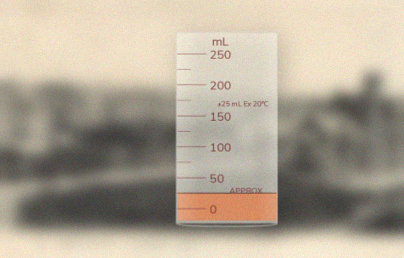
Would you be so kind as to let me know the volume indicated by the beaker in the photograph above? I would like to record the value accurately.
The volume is 25 mL
